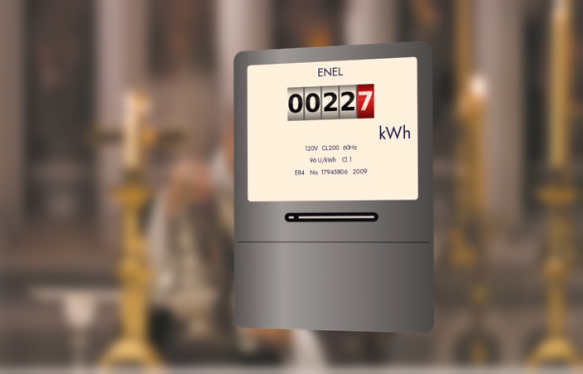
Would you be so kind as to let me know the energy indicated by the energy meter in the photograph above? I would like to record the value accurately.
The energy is 22.7 kWh
